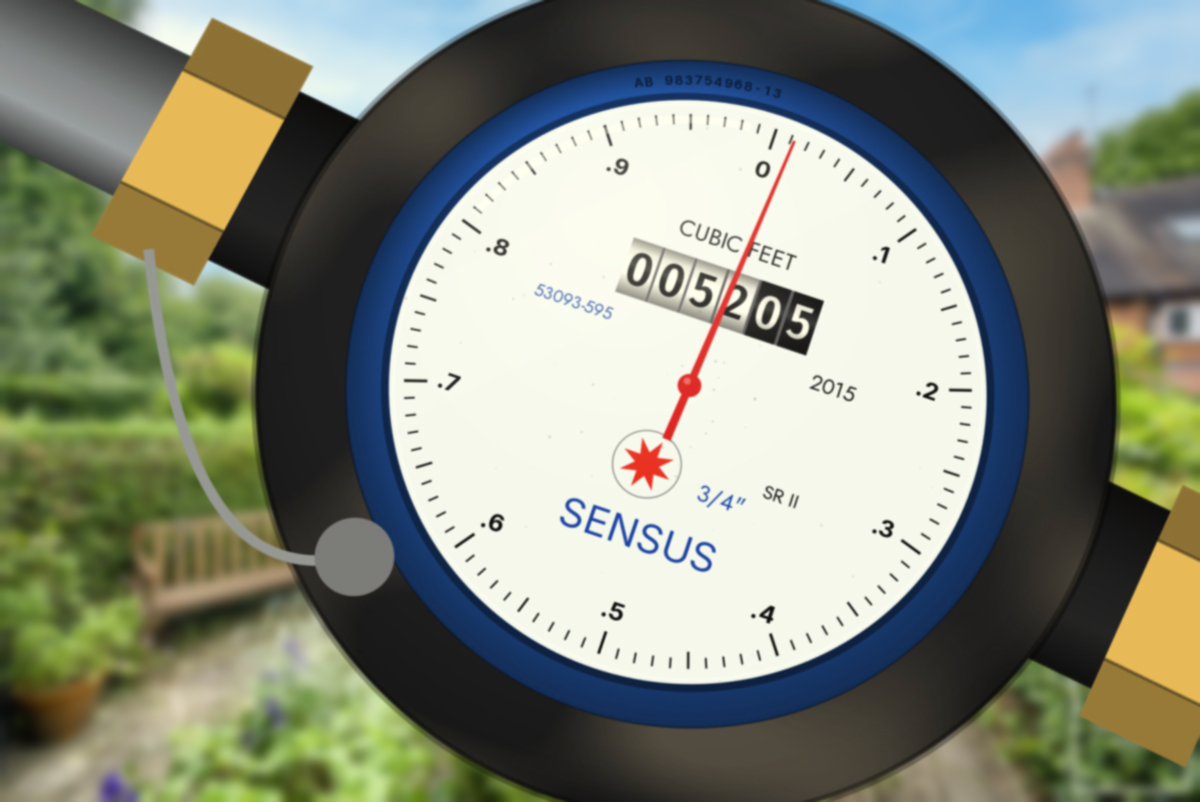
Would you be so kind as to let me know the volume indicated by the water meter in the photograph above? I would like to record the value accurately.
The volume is 5205.01 ft³
